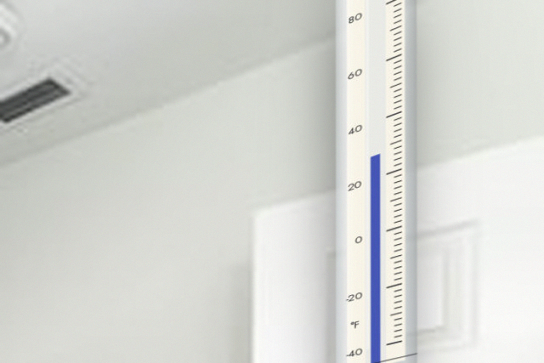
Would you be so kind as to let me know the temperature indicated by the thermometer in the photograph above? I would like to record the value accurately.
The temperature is 28 °F
